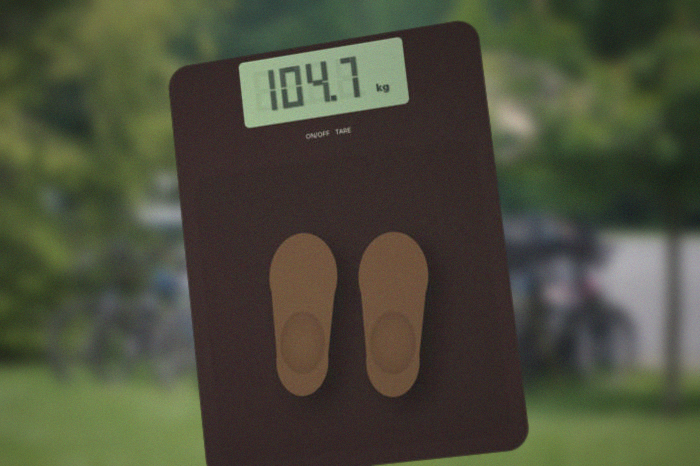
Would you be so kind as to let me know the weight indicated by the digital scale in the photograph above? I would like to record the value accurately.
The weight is 104.7 kg
